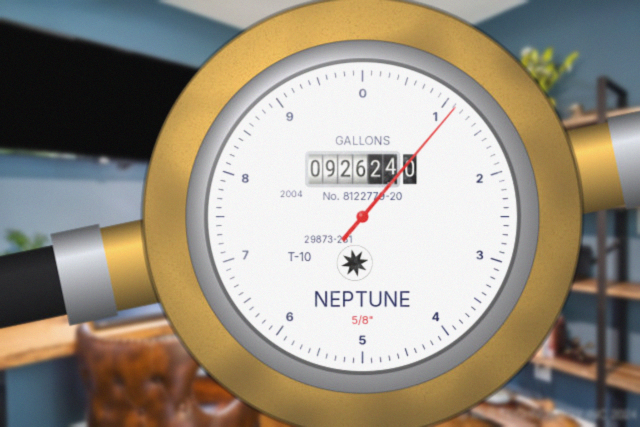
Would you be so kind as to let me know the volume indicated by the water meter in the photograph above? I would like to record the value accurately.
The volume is 926241.1 gal
